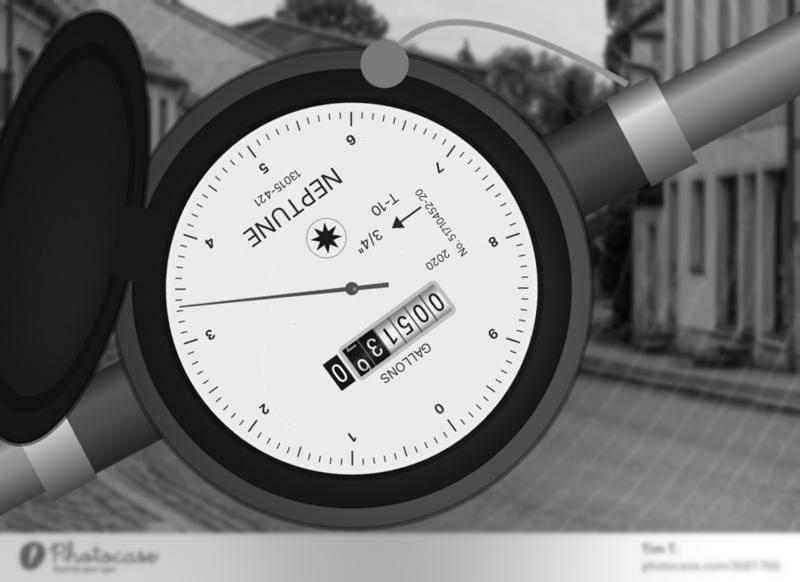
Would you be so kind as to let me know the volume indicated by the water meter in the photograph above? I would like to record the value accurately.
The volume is 51363.3 gal
